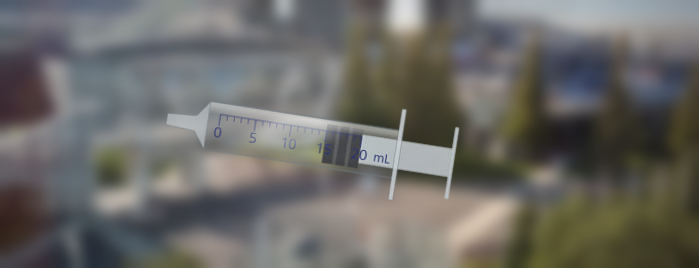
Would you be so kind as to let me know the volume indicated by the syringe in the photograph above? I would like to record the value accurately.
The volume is 15 mL
